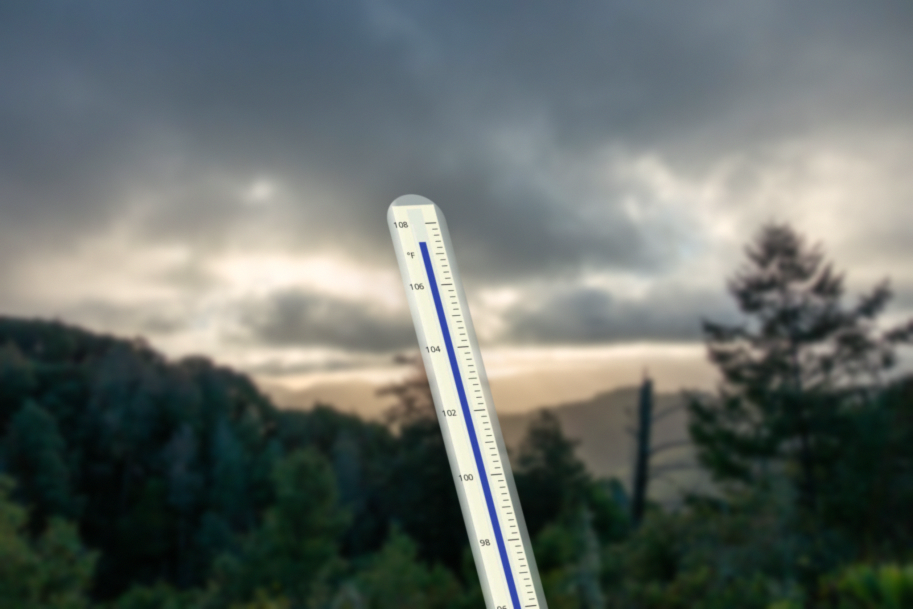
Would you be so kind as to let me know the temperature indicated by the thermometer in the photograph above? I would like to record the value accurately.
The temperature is 107.4 °F
